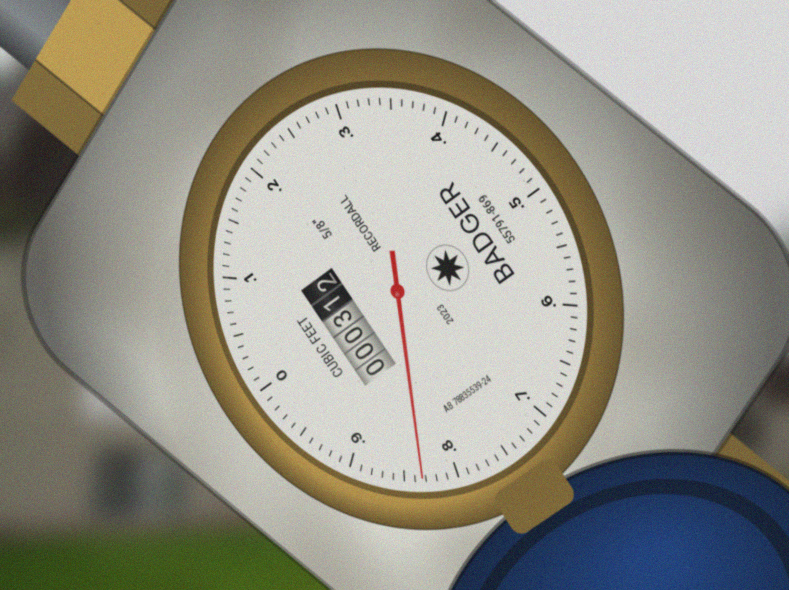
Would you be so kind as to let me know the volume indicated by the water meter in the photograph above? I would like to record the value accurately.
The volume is 311.83 ft³
